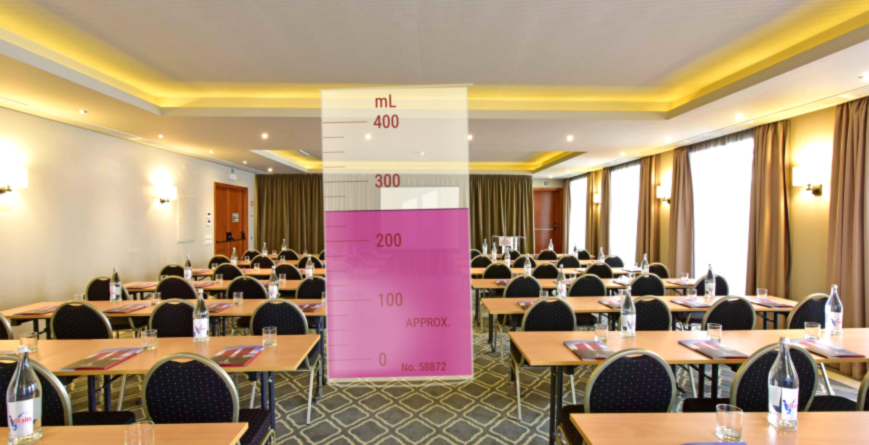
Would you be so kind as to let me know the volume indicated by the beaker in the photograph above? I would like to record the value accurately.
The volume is 250 mL
